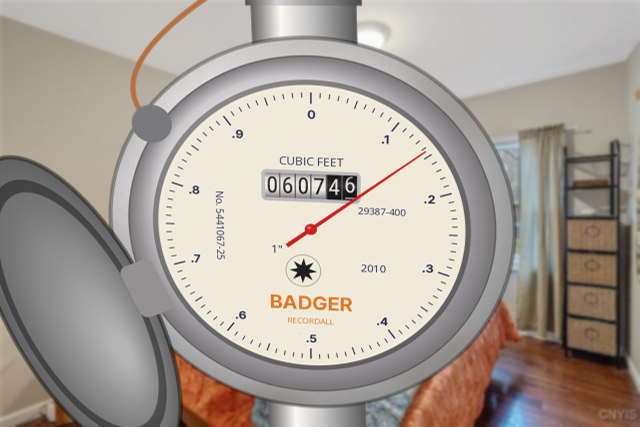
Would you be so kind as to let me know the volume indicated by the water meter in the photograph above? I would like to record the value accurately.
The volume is 60746.14 ft³
